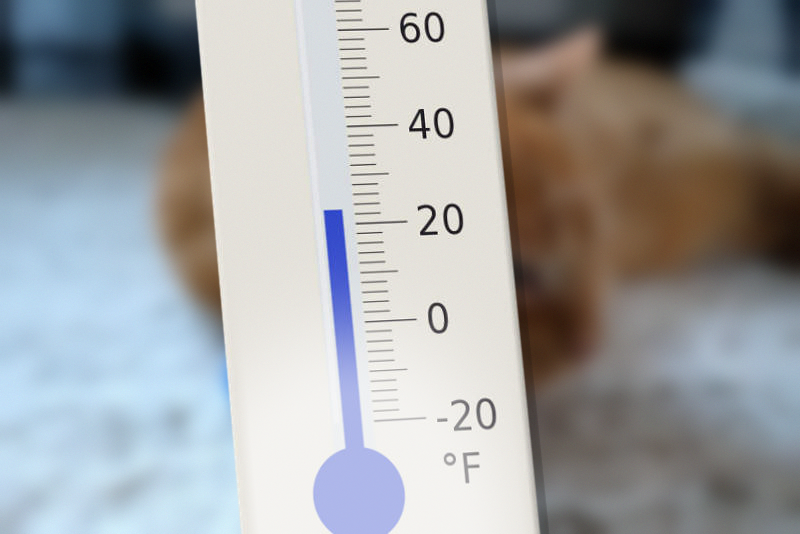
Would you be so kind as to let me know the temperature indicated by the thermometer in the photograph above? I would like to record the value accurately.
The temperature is 23 °F
